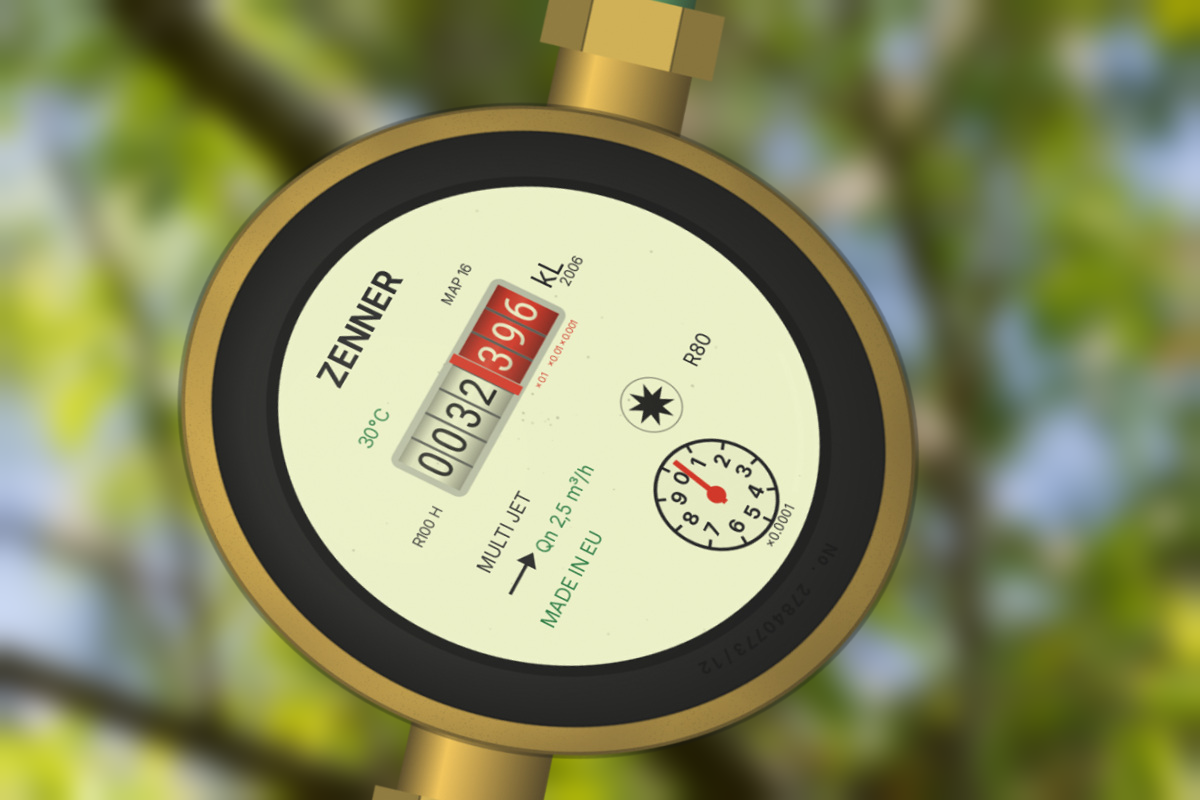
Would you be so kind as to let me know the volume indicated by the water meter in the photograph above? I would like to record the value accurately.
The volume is 32.3960 kL
